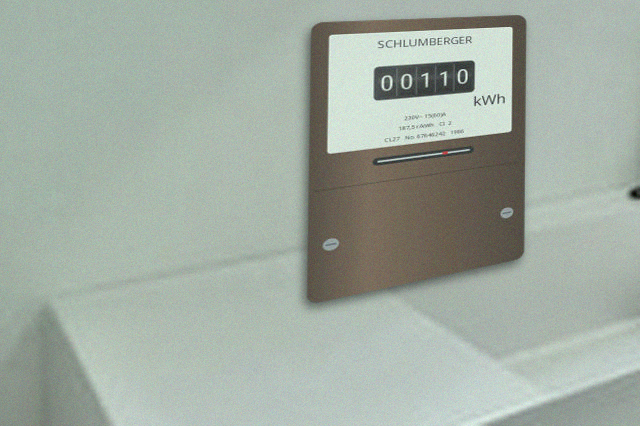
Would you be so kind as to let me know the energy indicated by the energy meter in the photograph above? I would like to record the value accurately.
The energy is 110 kWh
